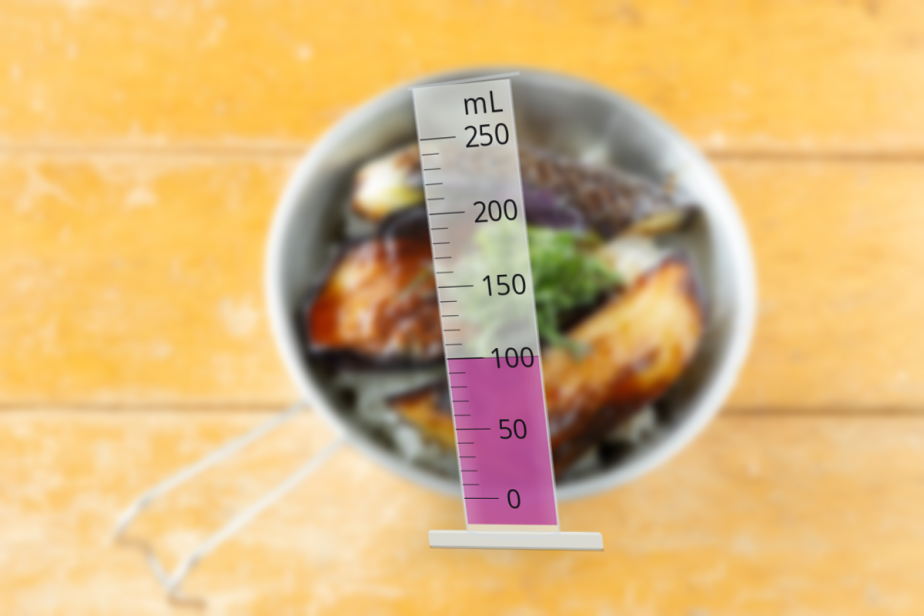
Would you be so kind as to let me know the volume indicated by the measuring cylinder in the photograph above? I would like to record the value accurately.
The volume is 100 mL
